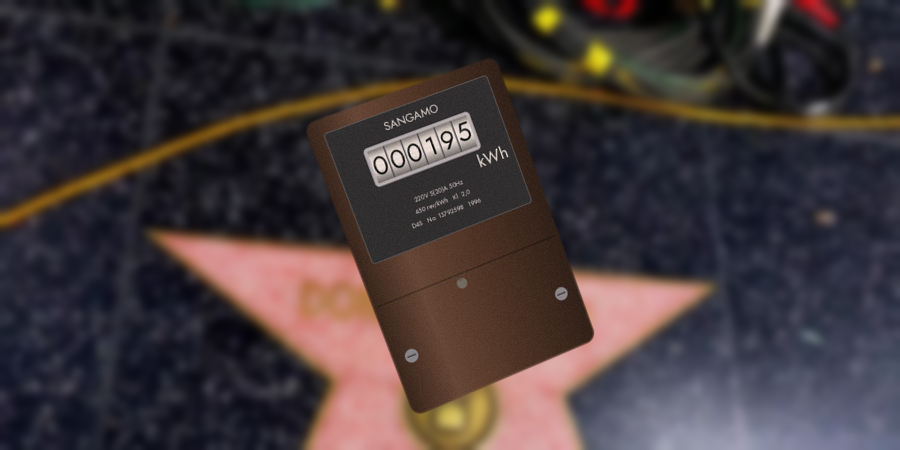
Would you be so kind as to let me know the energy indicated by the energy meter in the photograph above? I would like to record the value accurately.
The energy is 195 kWh
